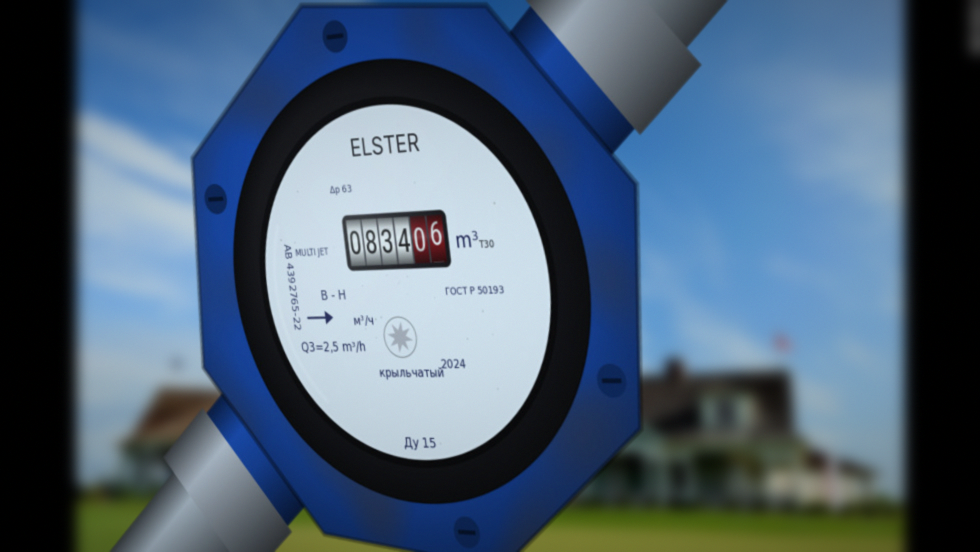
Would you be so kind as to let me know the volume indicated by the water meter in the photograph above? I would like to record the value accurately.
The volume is 834.06 m³
